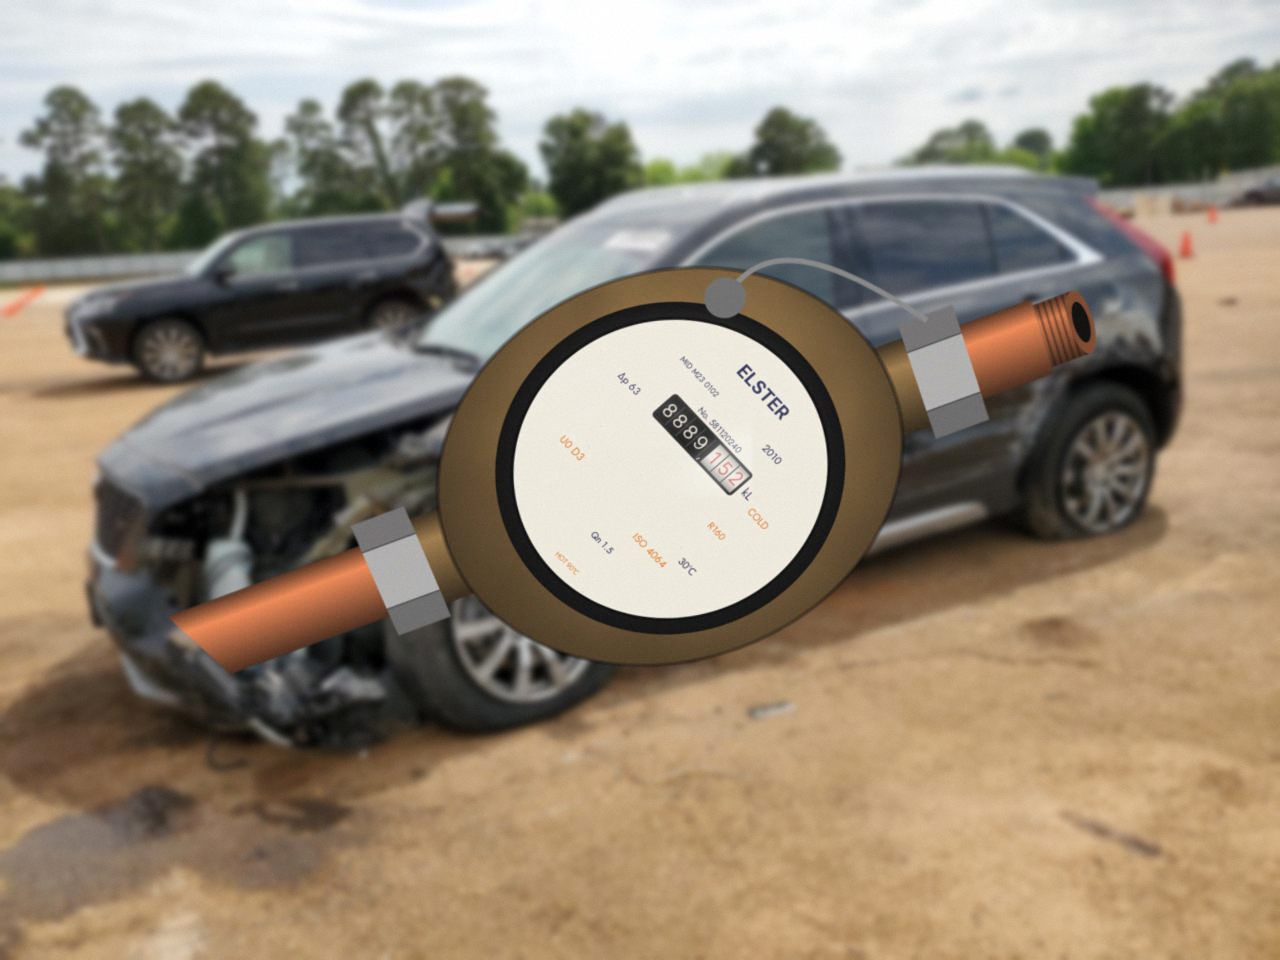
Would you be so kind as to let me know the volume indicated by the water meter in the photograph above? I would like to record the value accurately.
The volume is 8889.152 kL
